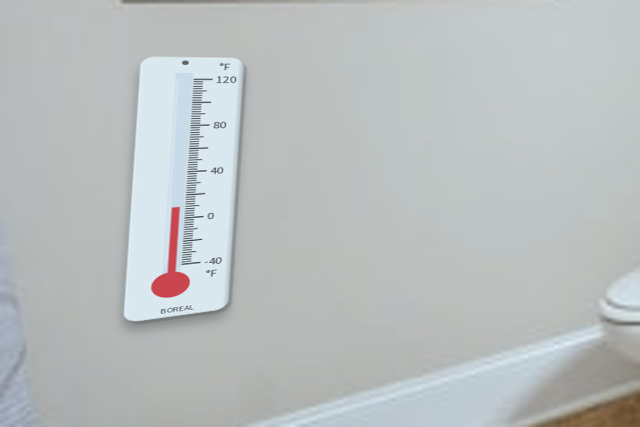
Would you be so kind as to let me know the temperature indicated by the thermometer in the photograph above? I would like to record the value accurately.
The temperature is 10 °F
